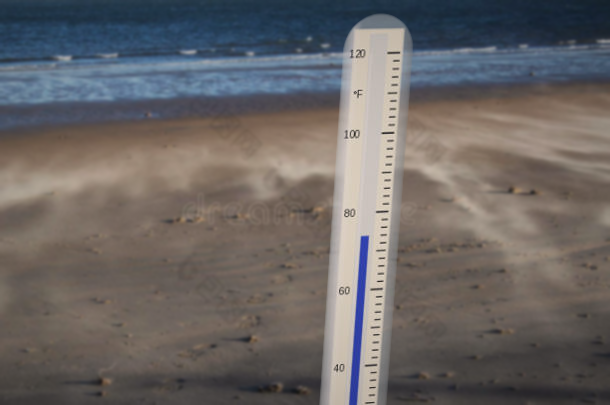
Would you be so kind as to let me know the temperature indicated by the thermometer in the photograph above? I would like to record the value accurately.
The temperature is 74 °F
